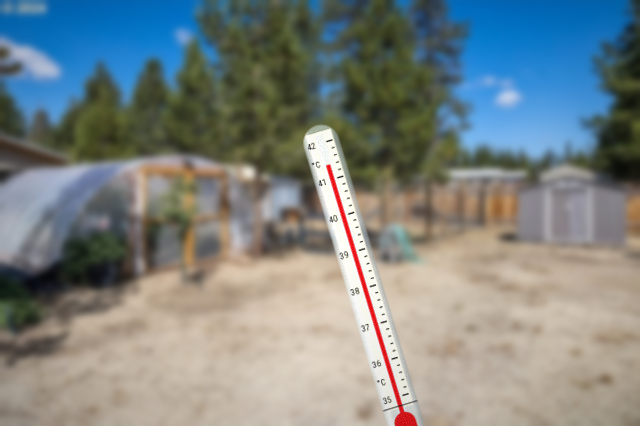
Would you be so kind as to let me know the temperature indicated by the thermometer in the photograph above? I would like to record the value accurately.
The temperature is 41.4 °C
